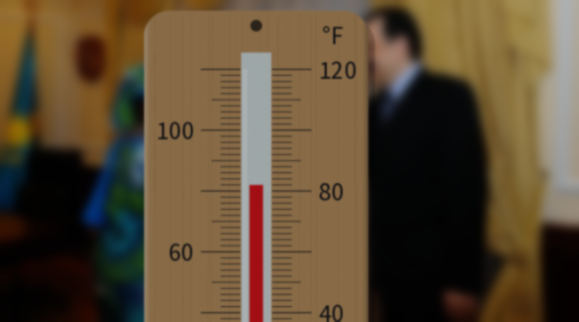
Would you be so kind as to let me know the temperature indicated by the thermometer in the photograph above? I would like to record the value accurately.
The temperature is 82 °F
